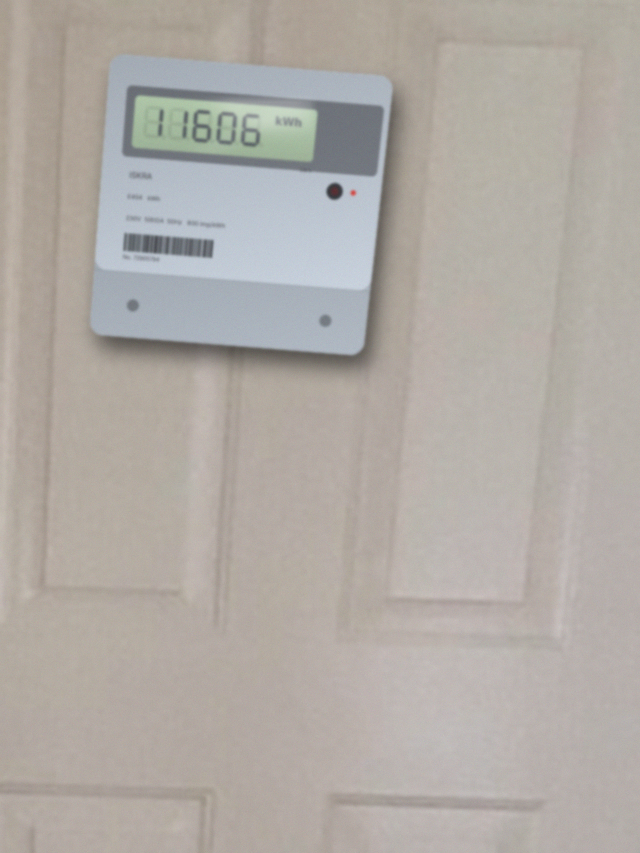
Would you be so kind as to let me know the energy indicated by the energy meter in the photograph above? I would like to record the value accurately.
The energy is 11606 kWh
